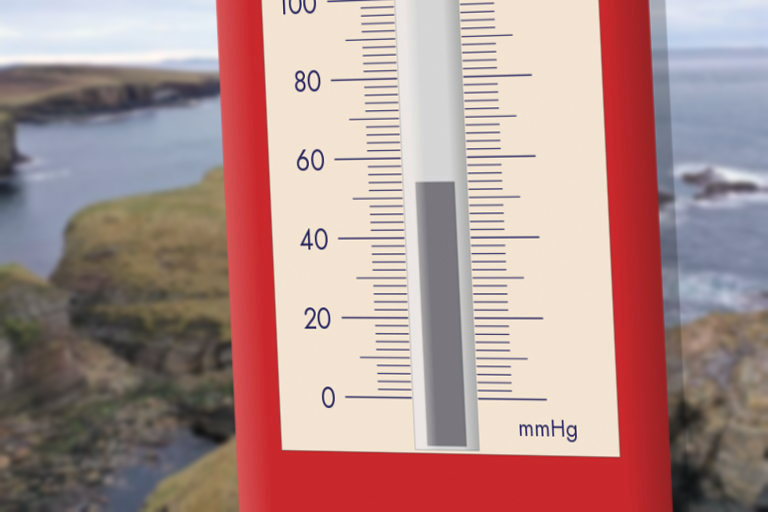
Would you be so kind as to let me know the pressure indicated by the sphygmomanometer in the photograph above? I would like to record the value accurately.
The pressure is 54 mmHg
